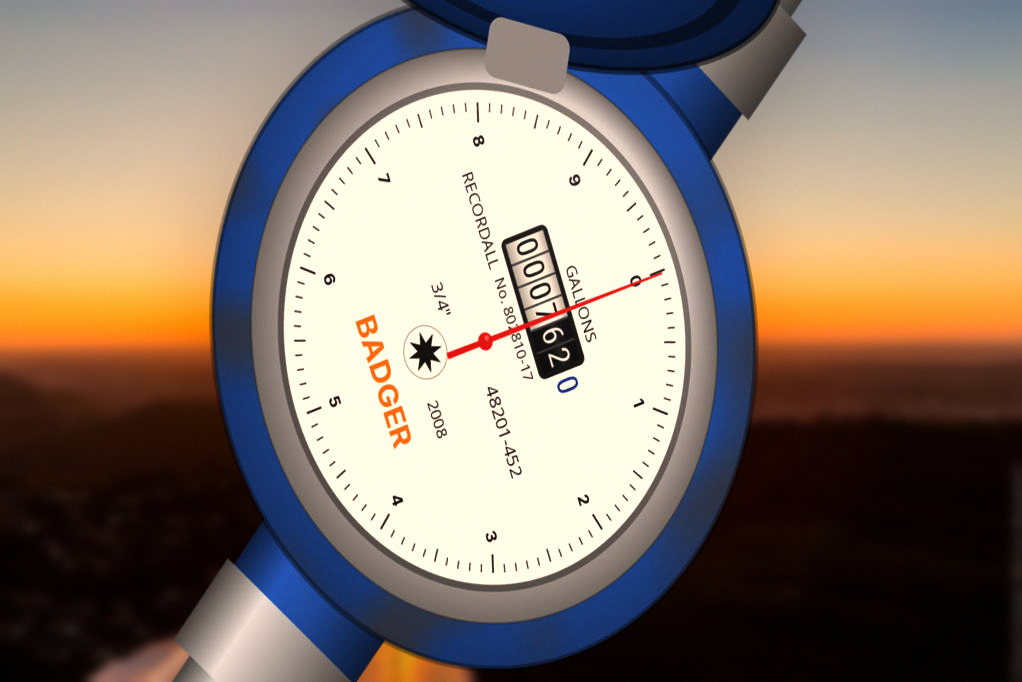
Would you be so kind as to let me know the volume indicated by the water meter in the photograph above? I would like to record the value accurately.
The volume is 7620.0 gal
